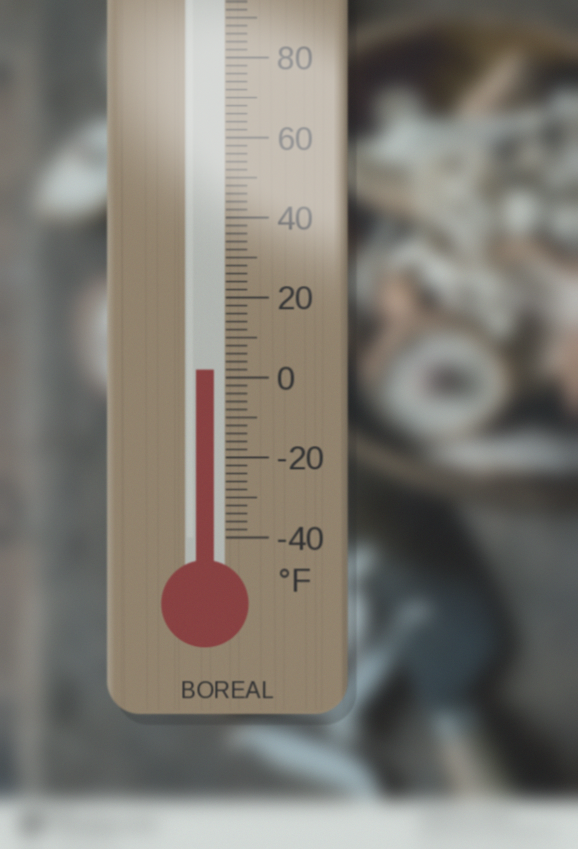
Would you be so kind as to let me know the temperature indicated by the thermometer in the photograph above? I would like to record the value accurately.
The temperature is 2 °F
